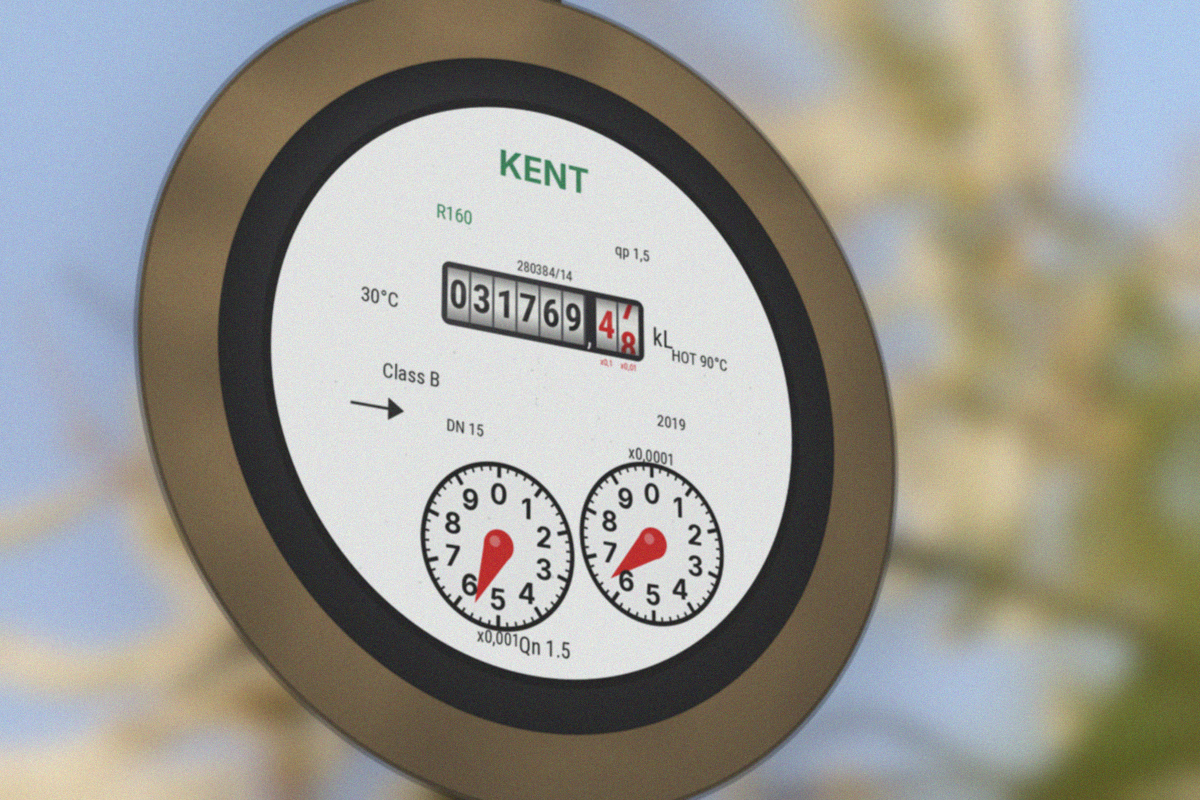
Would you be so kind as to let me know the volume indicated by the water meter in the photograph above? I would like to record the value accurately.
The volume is 31769.4756 kL
